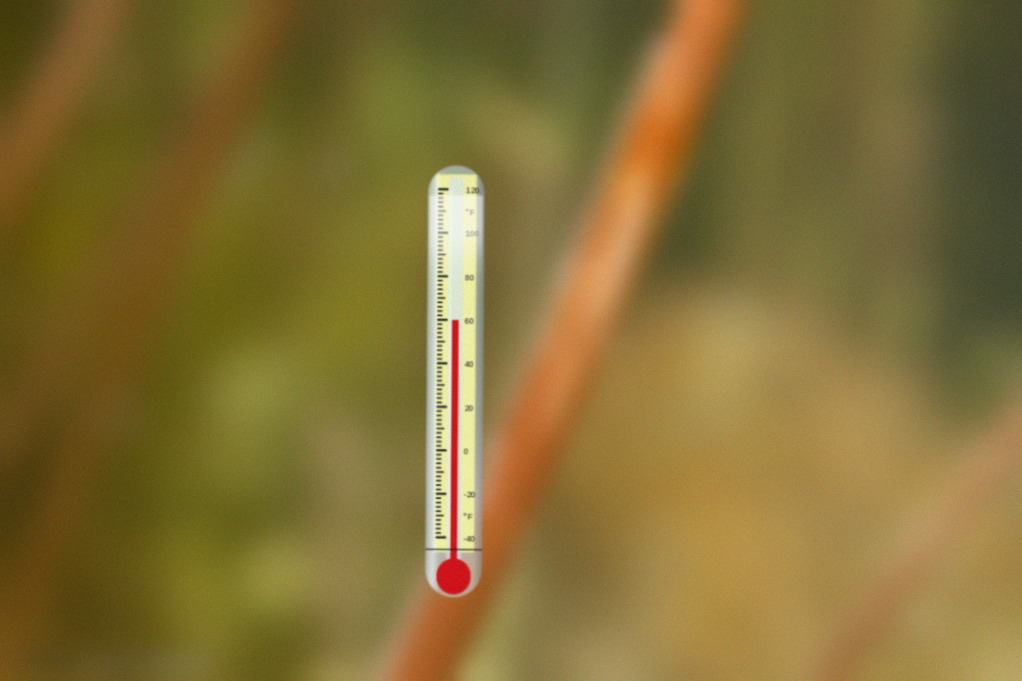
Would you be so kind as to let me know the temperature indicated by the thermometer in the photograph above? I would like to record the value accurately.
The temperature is 60 °F
